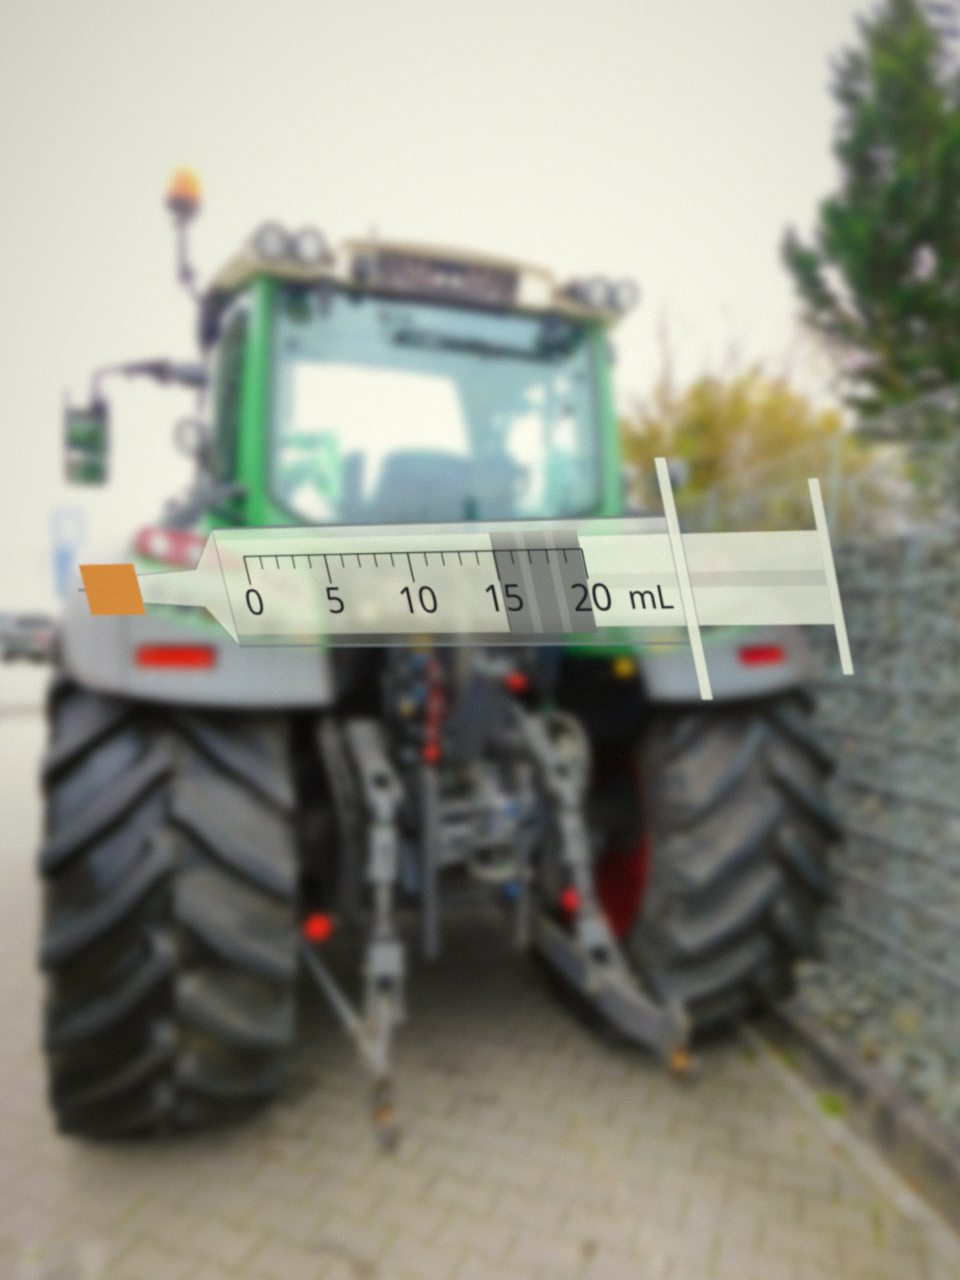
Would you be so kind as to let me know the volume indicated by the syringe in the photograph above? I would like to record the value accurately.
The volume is 15 mL
